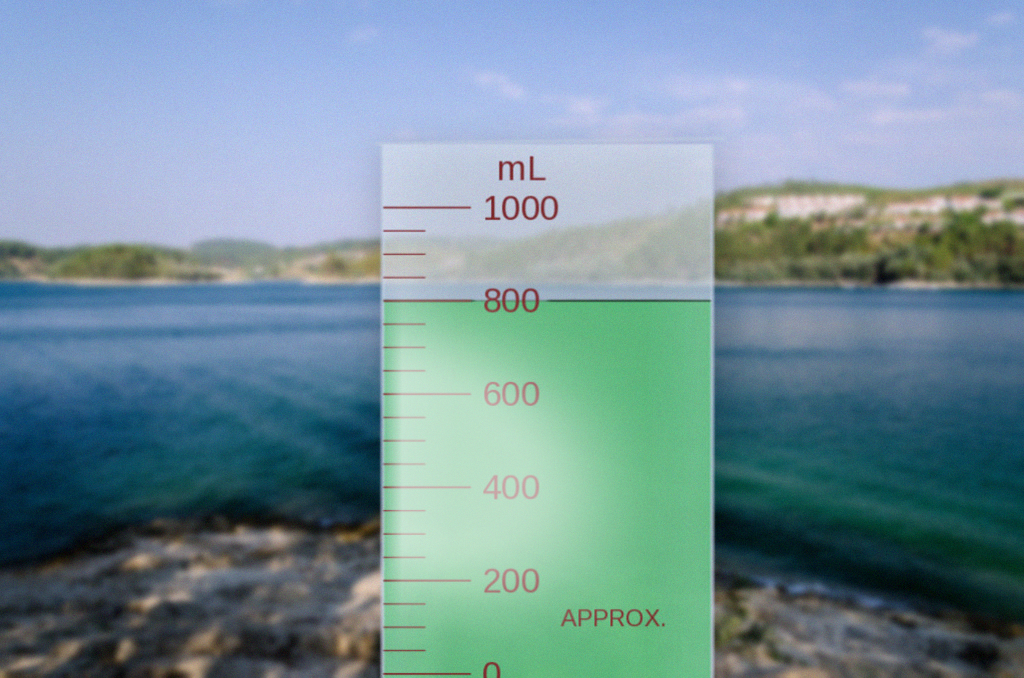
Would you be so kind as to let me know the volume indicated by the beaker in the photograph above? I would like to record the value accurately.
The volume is 800 mL
